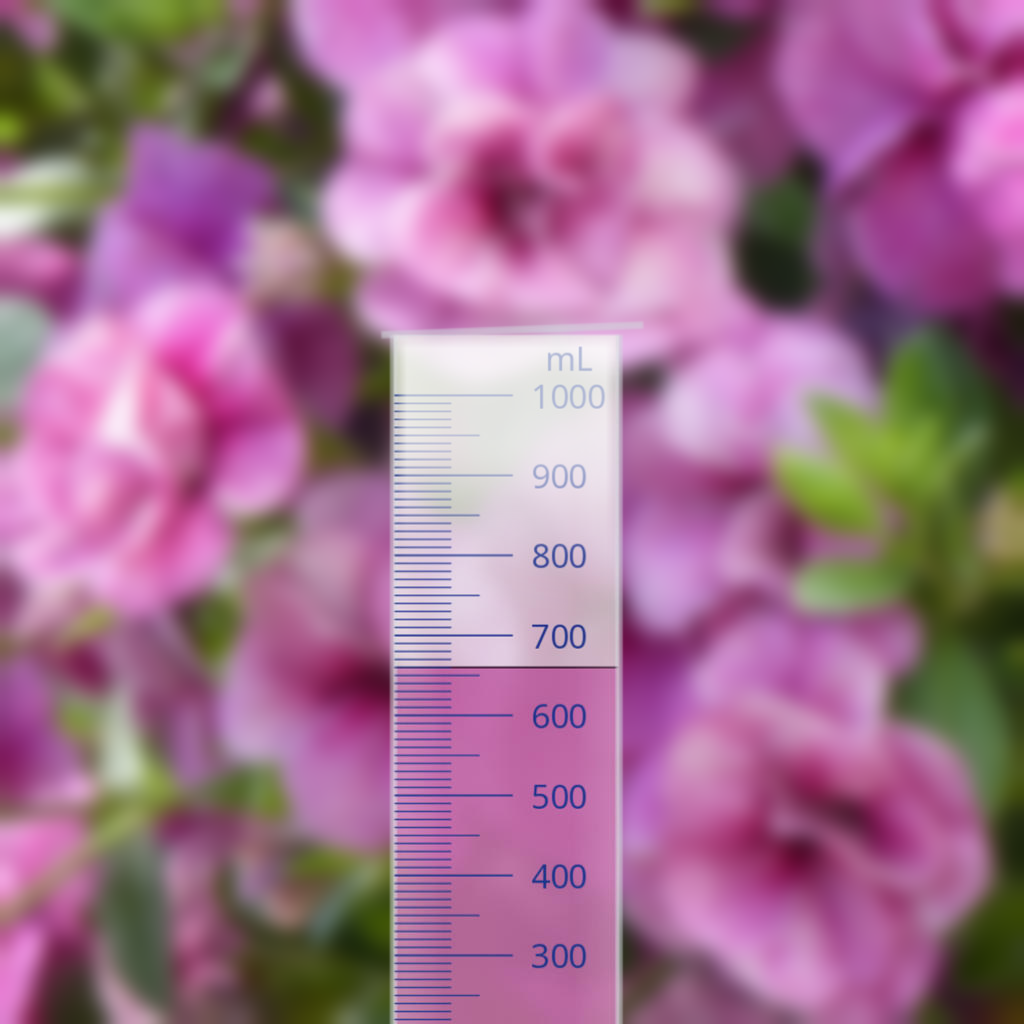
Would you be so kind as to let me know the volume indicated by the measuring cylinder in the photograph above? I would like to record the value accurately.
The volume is 660 mL
